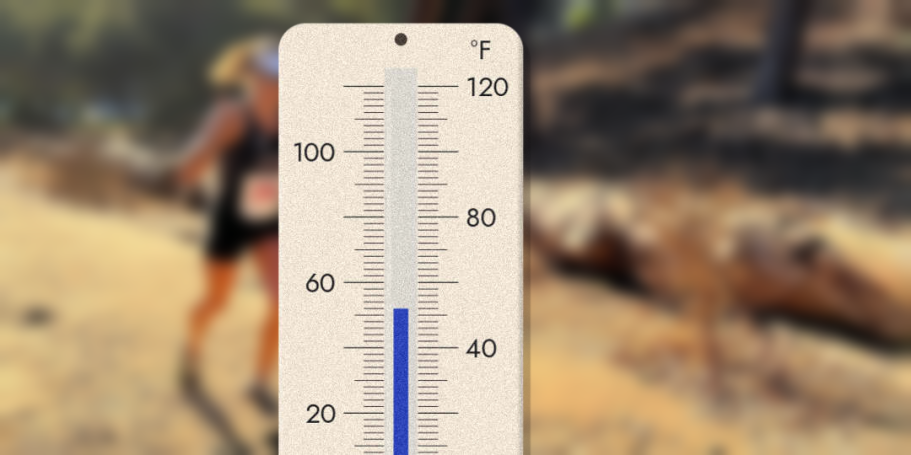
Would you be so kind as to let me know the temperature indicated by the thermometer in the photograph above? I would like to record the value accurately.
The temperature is 52 °F
